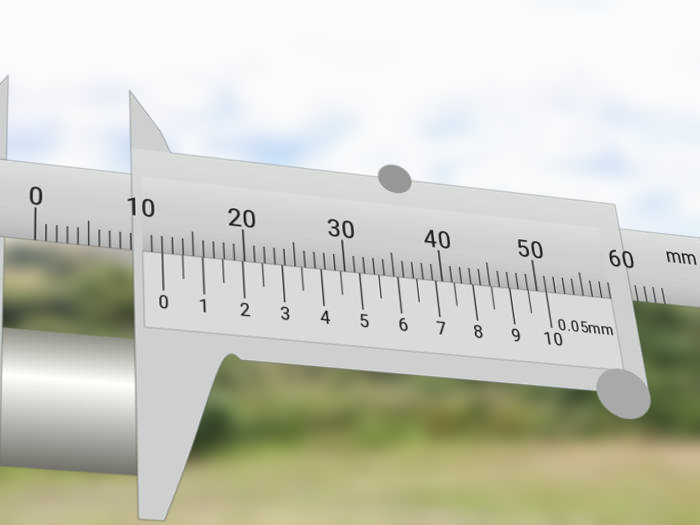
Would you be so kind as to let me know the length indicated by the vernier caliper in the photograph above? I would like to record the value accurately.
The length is 12.0 mm
